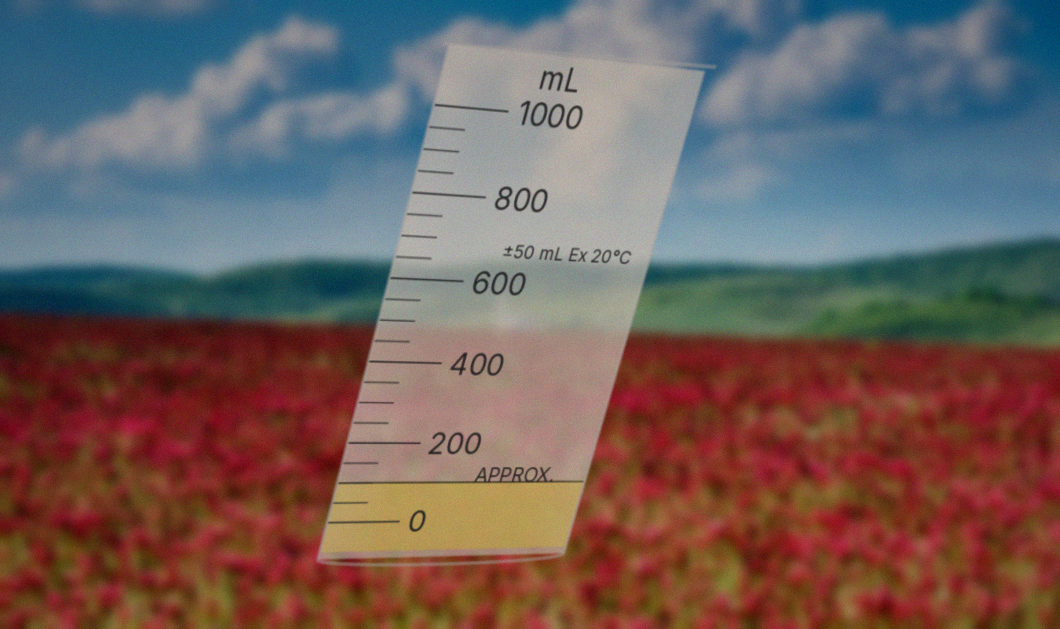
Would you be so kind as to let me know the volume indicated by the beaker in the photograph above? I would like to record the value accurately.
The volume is 100 mL
